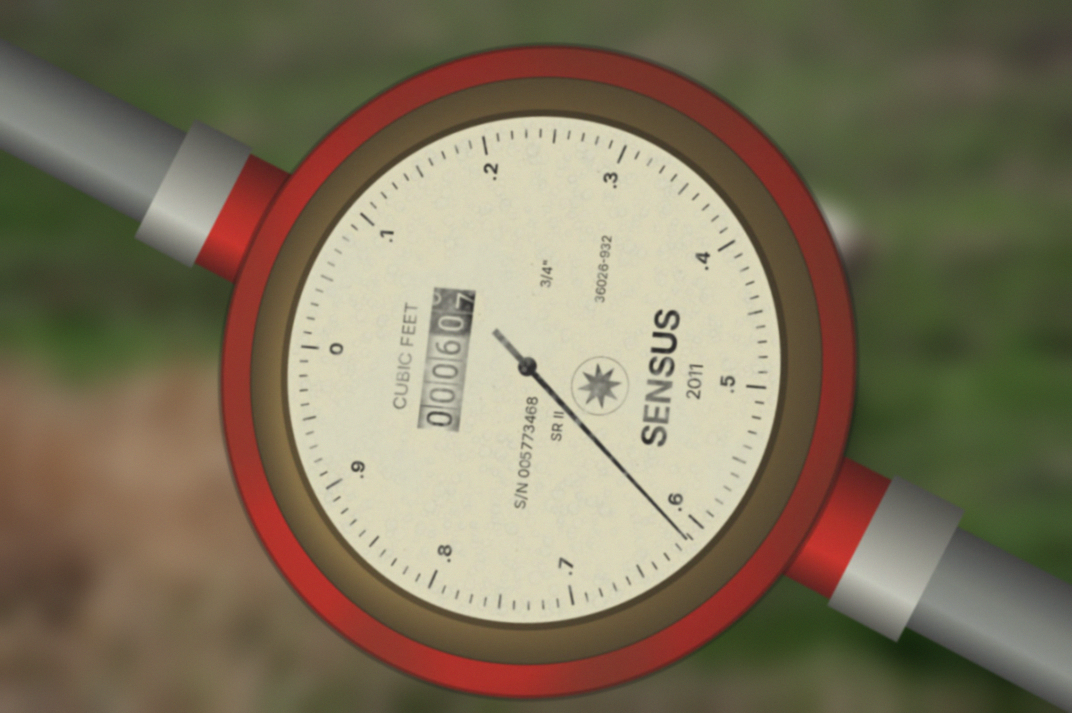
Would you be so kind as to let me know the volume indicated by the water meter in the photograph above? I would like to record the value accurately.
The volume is 606.61 ft³
